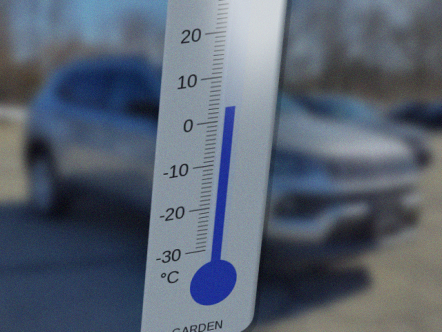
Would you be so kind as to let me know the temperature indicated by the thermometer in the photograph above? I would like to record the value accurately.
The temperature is 3 °C
